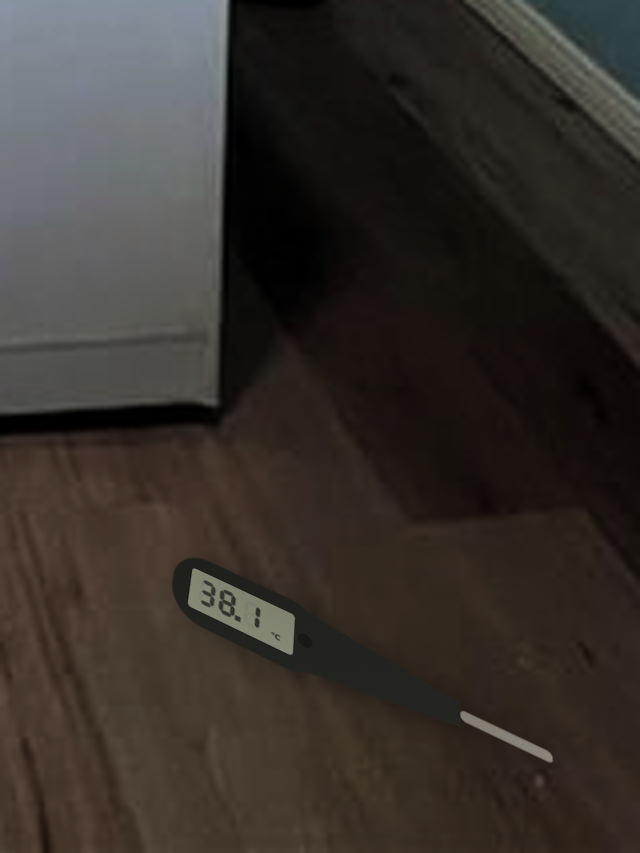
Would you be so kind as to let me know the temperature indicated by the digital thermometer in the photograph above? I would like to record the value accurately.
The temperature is 38.1 °C
